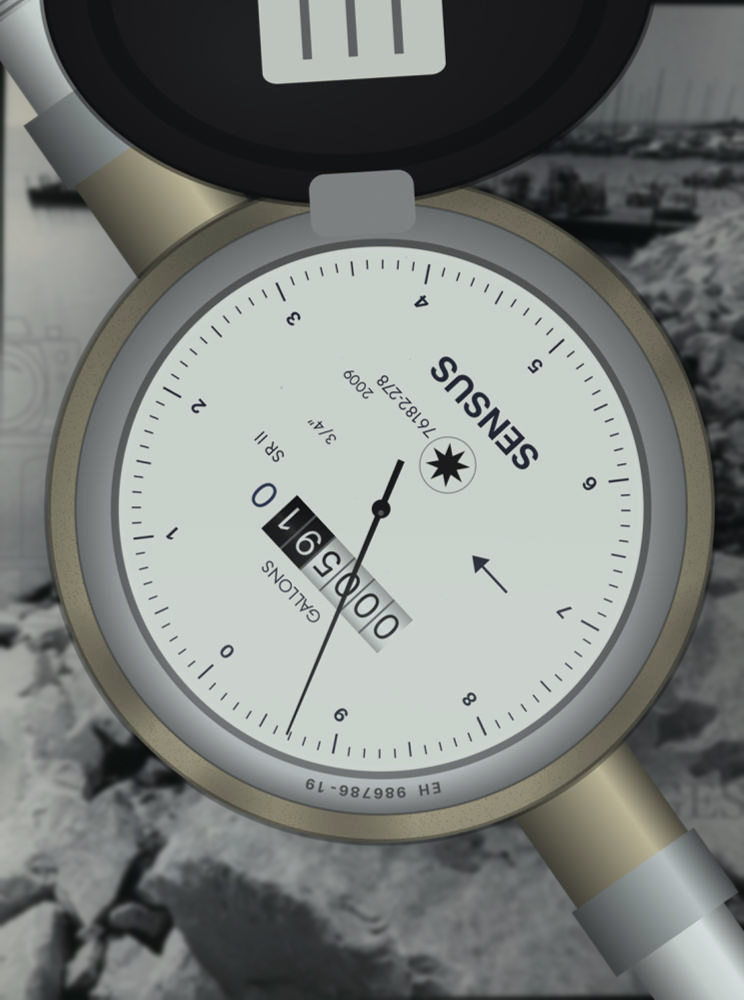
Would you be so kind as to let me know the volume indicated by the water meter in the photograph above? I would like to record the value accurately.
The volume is 5909.3 gal
